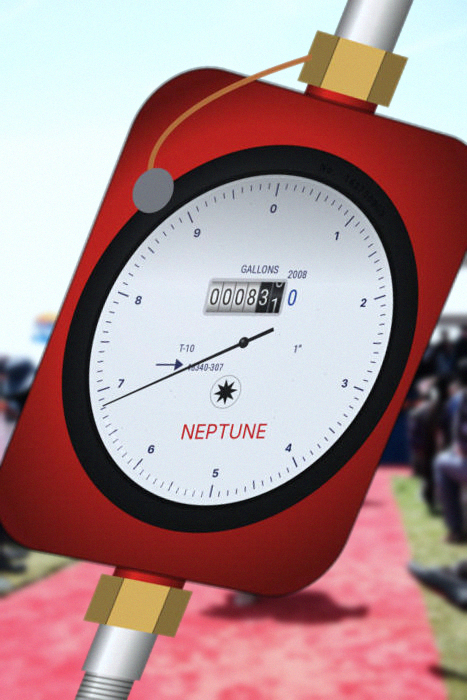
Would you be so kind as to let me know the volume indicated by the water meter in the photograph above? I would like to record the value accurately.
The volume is 8306.8 gal
